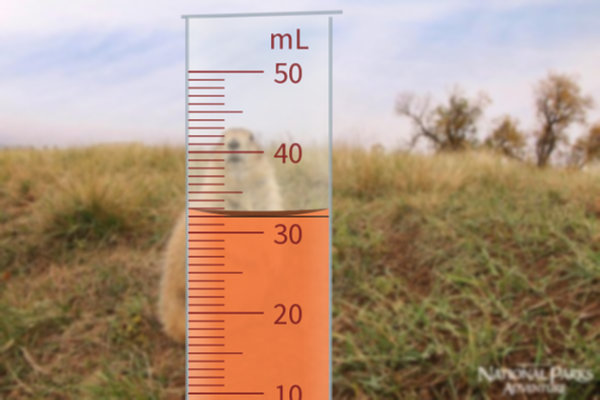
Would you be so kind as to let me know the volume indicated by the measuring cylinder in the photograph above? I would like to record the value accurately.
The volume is 32 mL
